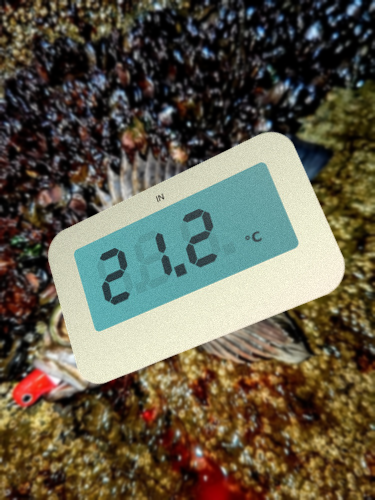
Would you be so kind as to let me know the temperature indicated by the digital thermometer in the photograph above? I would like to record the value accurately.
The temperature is 21.2 °C
